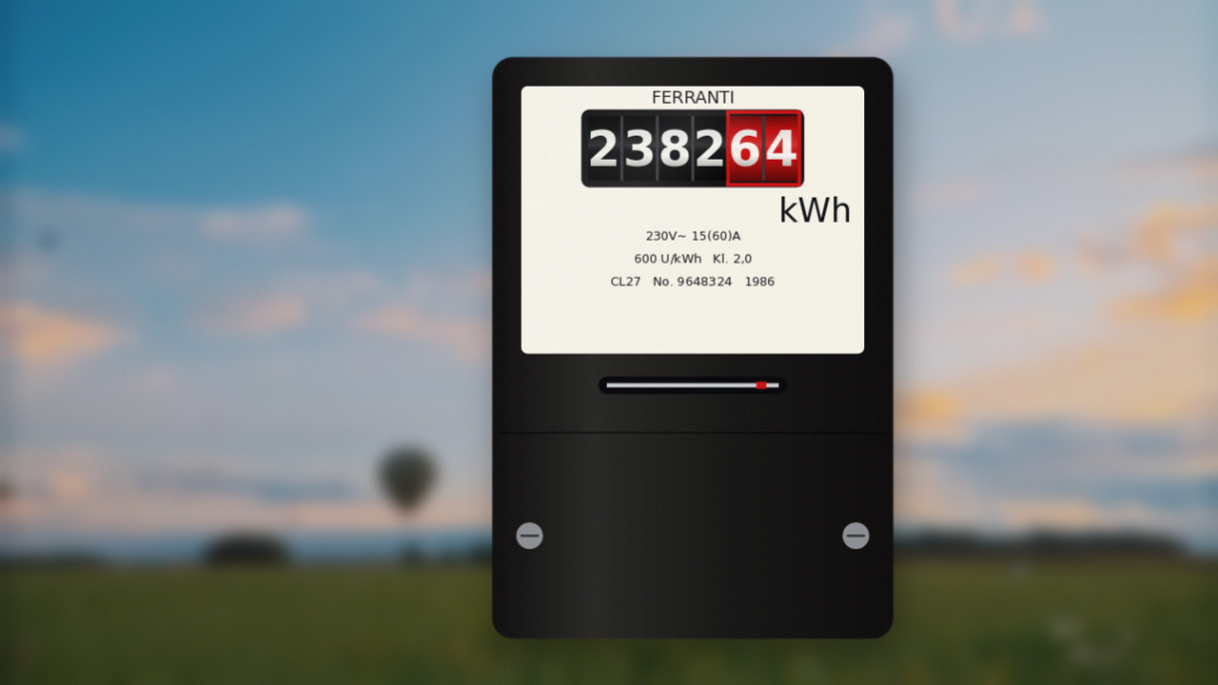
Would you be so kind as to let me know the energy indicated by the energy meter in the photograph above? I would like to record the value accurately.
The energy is 2382.64 kWh
